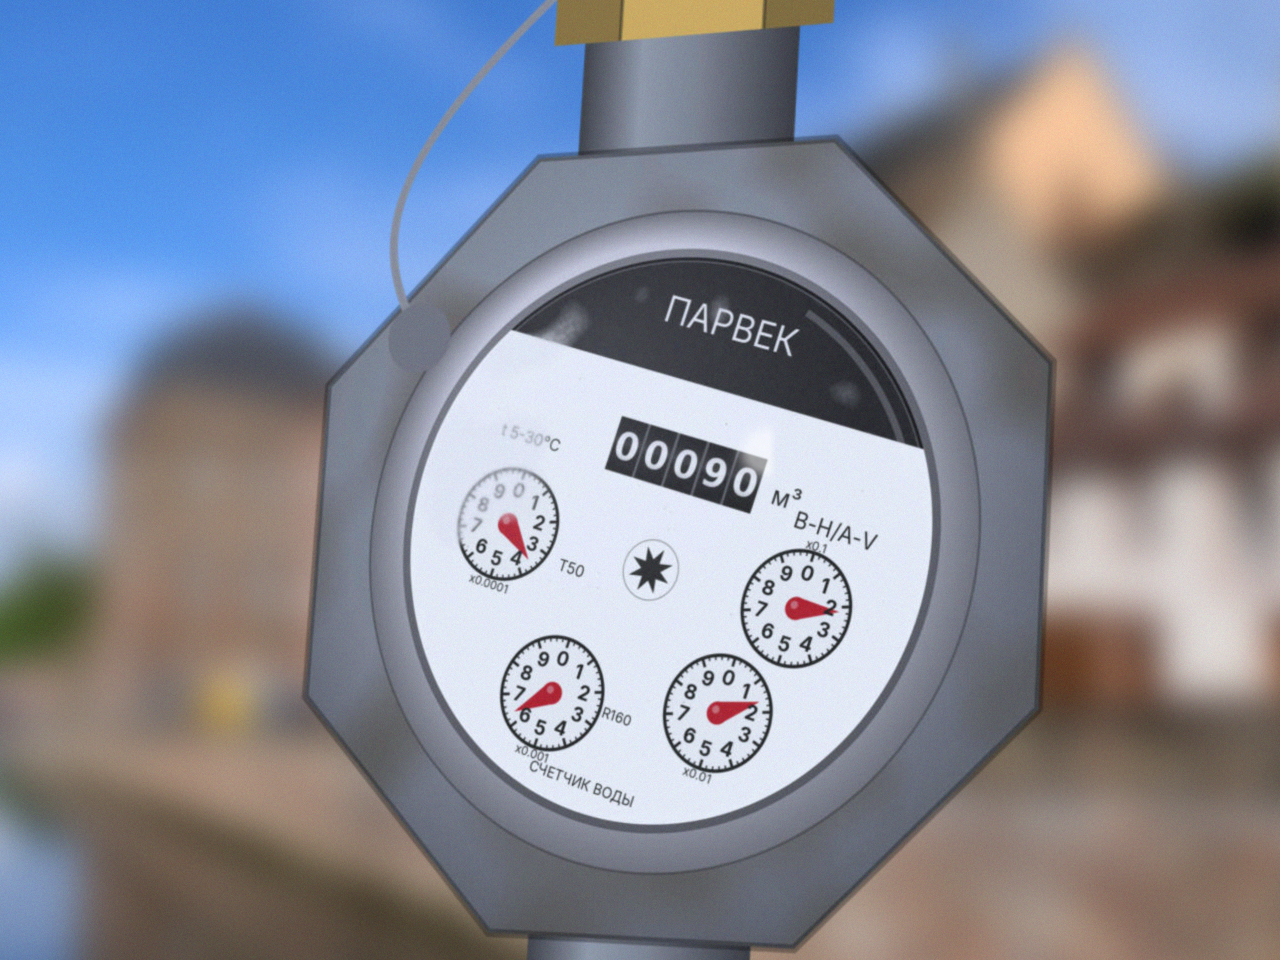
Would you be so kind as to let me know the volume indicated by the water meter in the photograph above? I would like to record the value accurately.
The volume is 90.2163 m³
